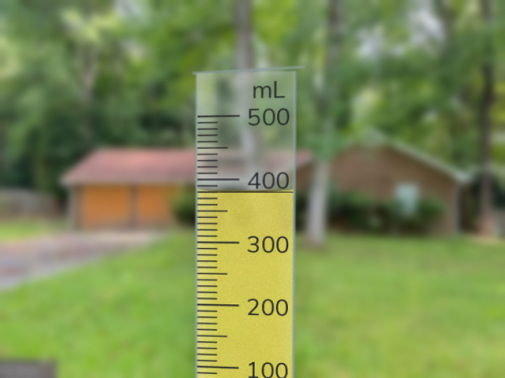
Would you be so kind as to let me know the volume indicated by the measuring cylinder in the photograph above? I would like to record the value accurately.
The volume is 380 mL
